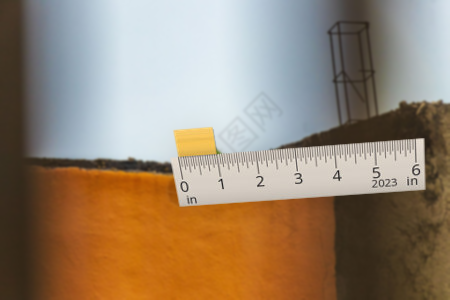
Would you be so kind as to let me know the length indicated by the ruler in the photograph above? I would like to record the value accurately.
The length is 1 in
